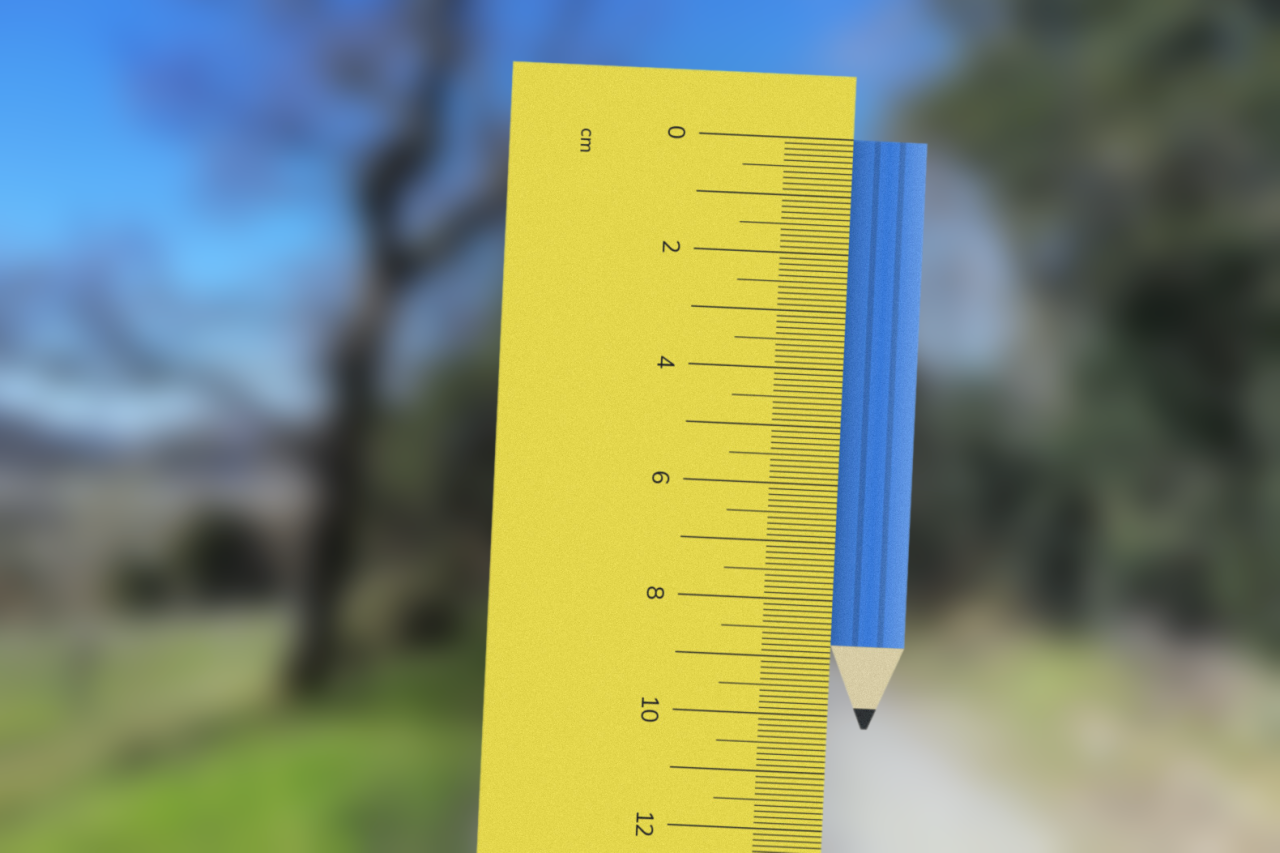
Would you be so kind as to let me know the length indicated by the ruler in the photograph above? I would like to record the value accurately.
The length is 10.2 cm
